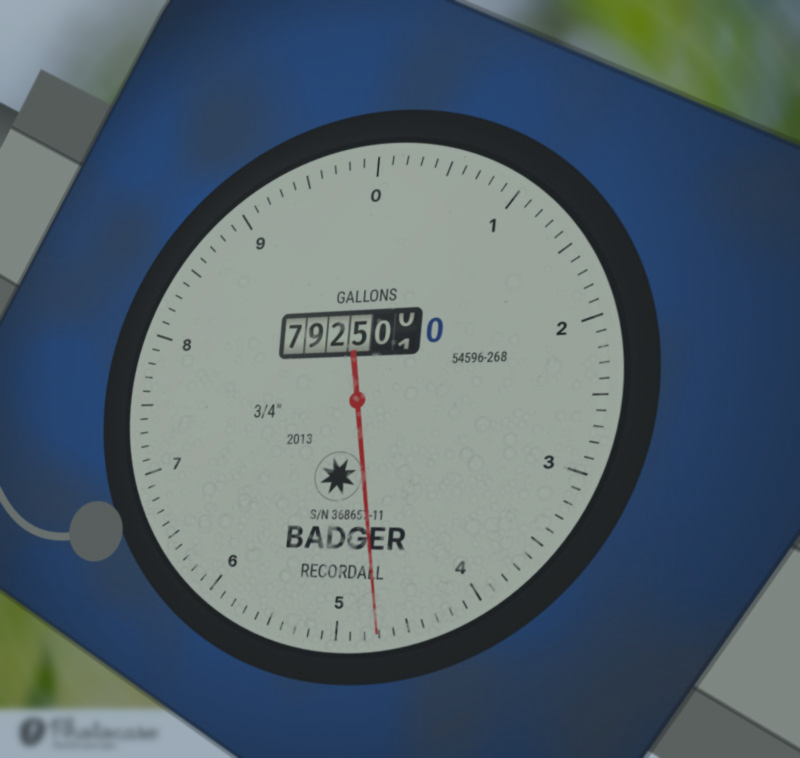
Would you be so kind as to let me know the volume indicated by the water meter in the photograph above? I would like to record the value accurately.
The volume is 7925004.7 gal
